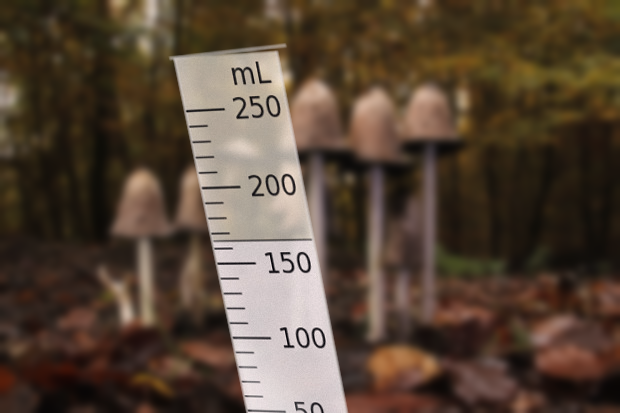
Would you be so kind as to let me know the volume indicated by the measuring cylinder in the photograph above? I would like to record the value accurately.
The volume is 165 mL
